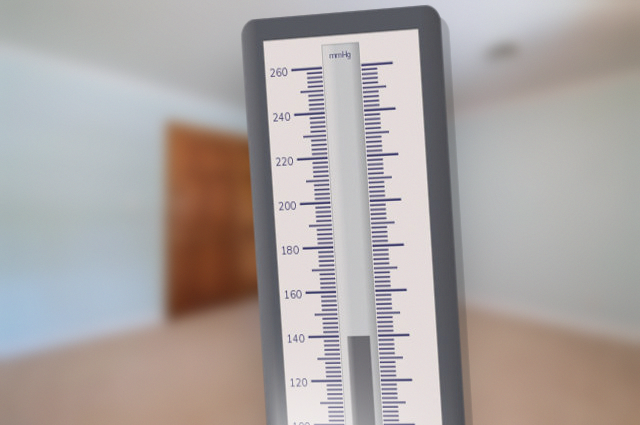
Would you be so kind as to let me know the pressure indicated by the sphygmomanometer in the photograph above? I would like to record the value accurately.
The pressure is 140 mmHg
